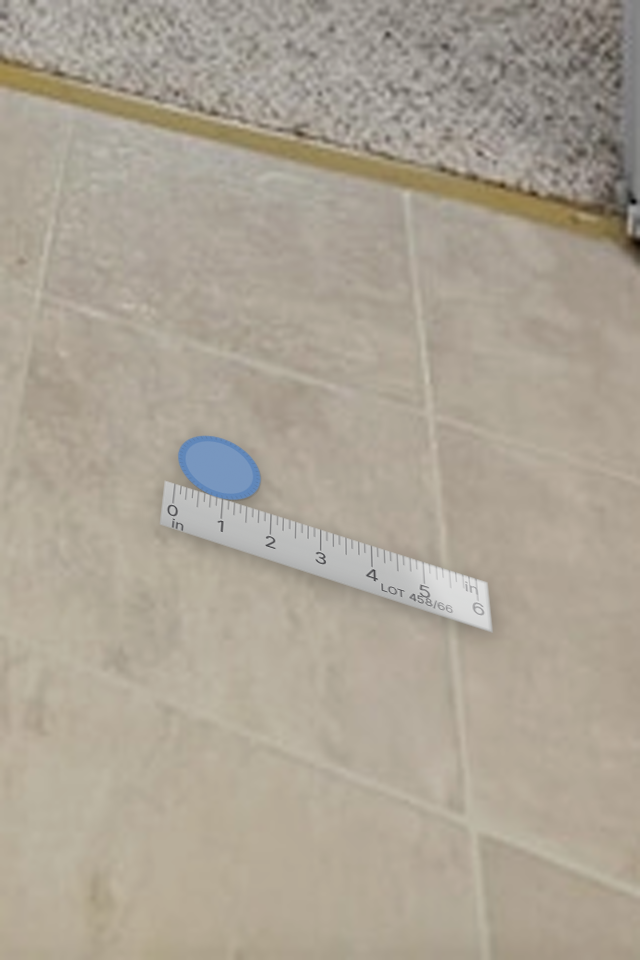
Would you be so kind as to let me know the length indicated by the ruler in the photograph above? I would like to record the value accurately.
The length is 1.75 in
